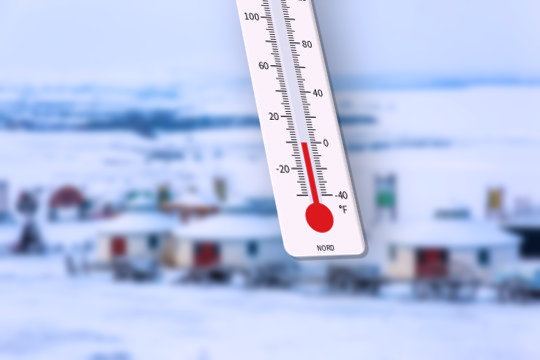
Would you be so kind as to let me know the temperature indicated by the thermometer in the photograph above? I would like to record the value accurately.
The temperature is 0 °F
